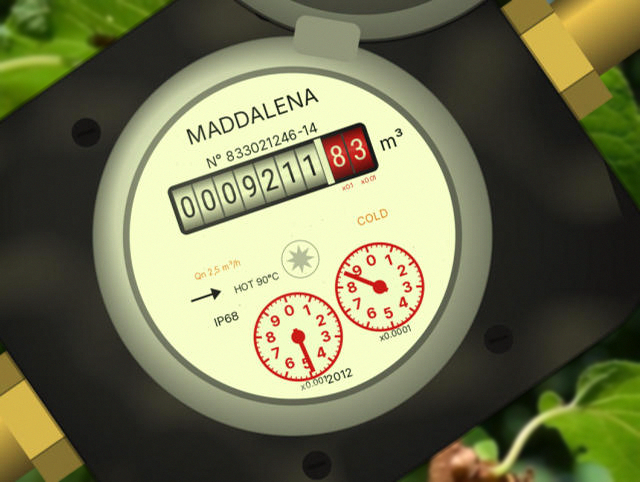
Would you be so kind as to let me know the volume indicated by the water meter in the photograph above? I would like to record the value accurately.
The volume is 9211.8348 m³
